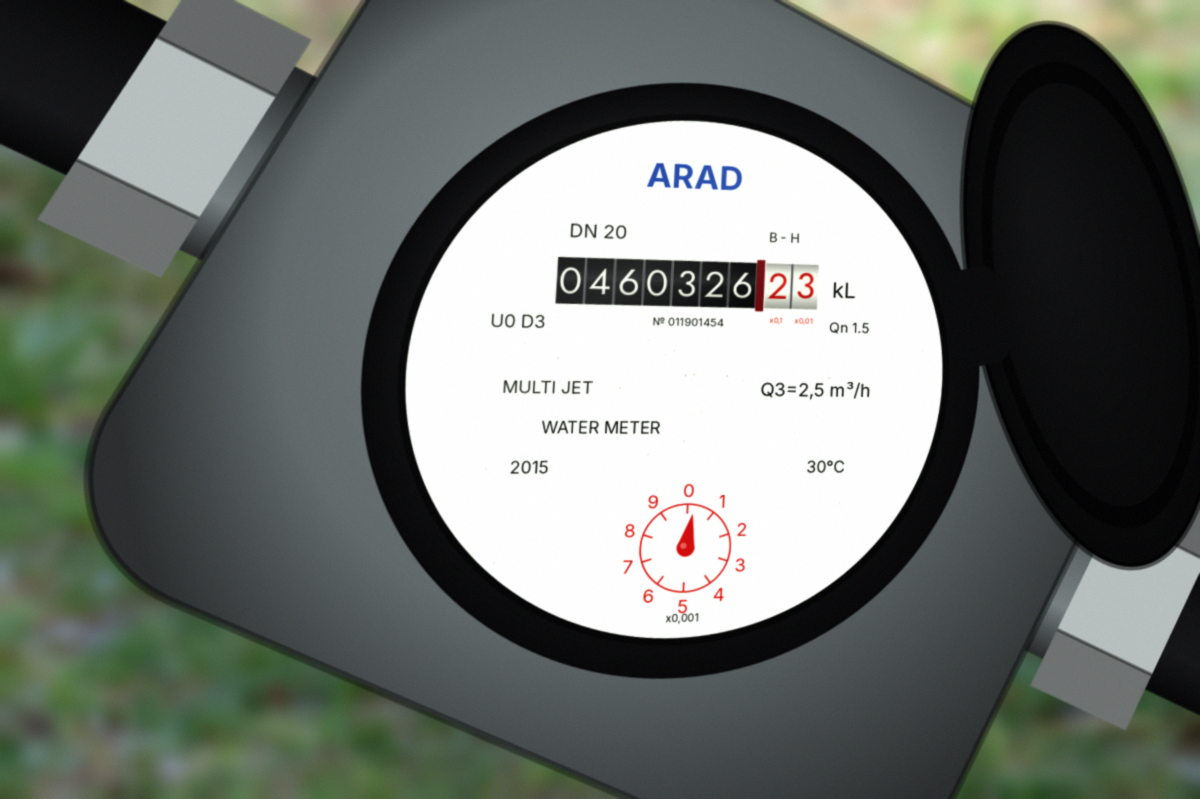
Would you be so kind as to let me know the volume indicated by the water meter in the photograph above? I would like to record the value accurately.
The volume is 460326.230 kL
